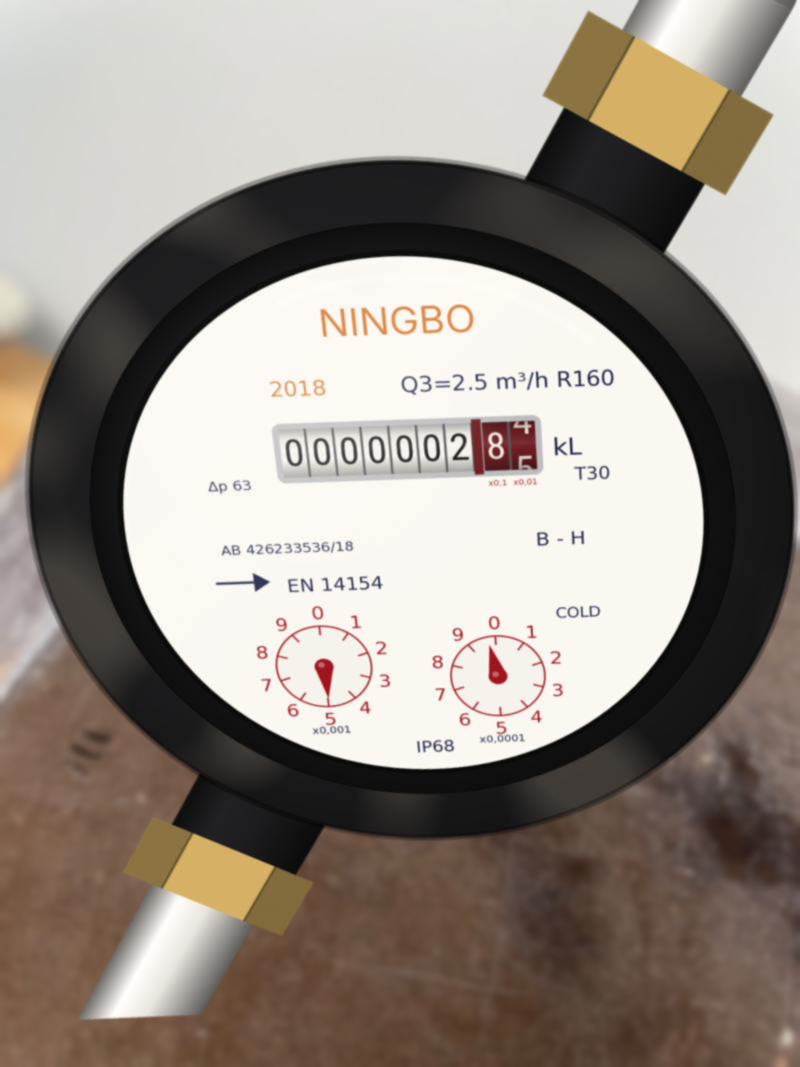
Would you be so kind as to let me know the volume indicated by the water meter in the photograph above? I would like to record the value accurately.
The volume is 2.8449 kL
